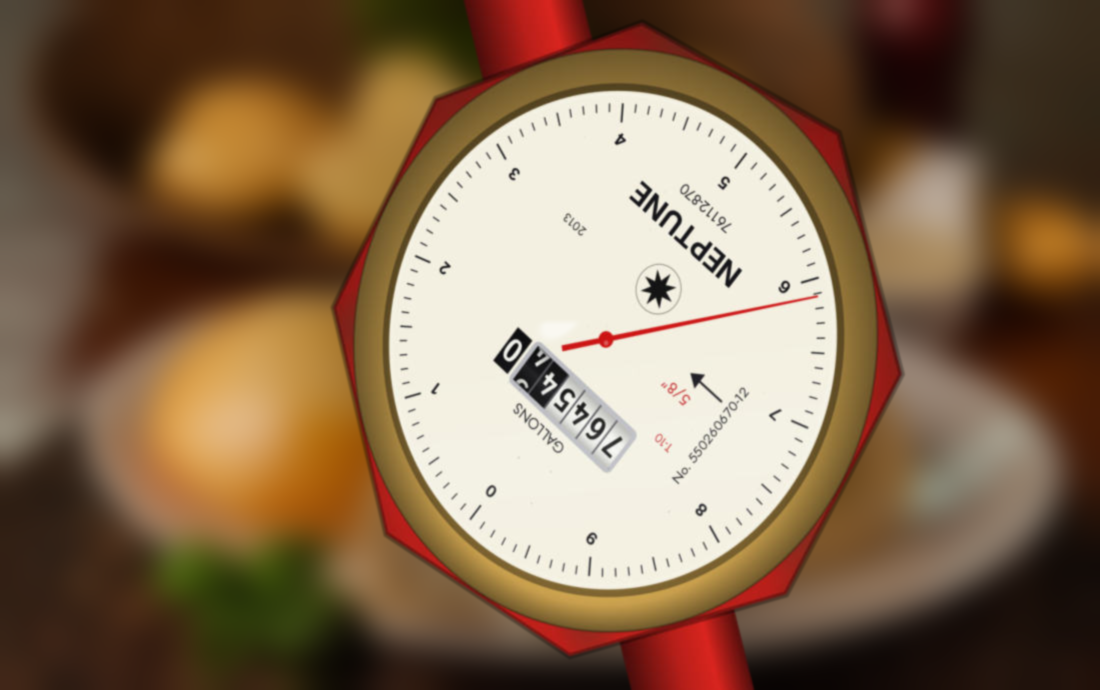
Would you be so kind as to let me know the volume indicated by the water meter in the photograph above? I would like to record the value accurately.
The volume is 7645436.1 gal
